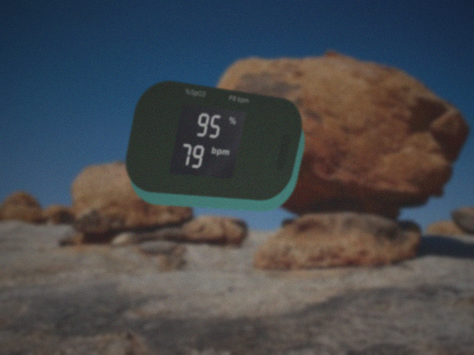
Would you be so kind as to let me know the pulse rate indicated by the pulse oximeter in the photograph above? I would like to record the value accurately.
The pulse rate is 79 bpm
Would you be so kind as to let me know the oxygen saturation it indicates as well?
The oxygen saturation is 95 %
